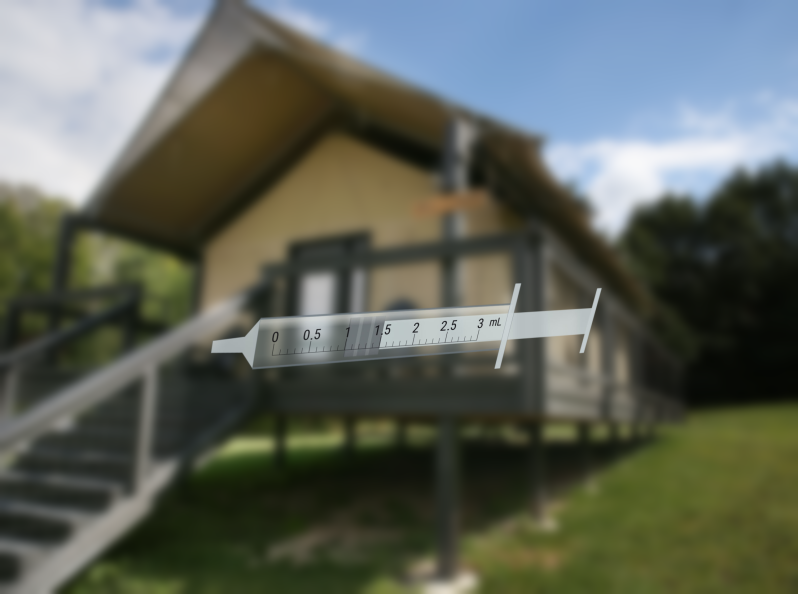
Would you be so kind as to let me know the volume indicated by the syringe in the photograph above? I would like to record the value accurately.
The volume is 1 mL
